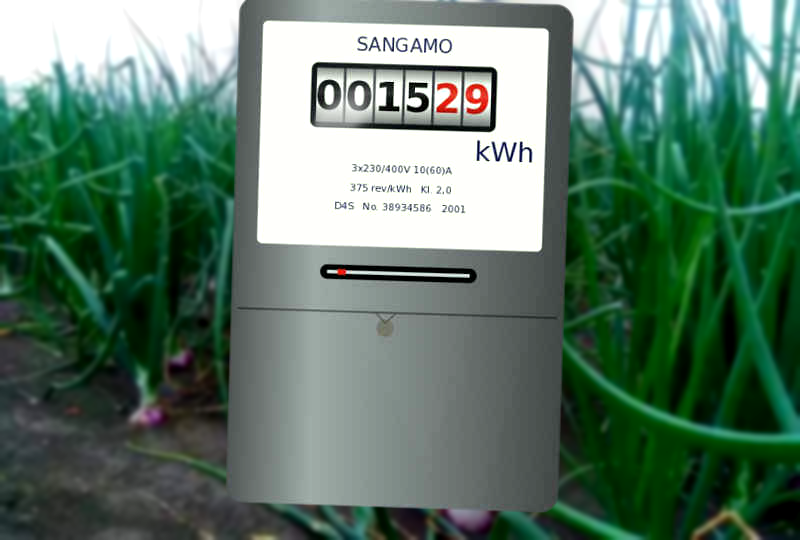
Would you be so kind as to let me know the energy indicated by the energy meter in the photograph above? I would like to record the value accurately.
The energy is 15.29 kWh
